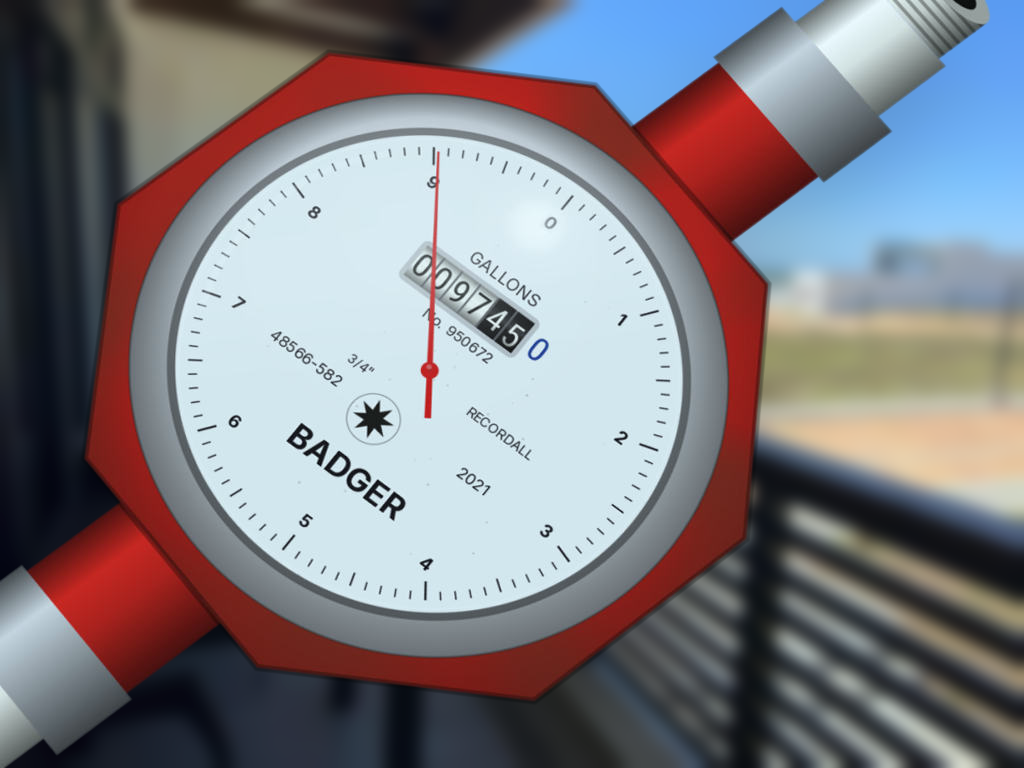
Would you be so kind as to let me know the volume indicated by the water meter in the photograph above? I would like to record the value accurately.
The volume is 97449.0 gal
